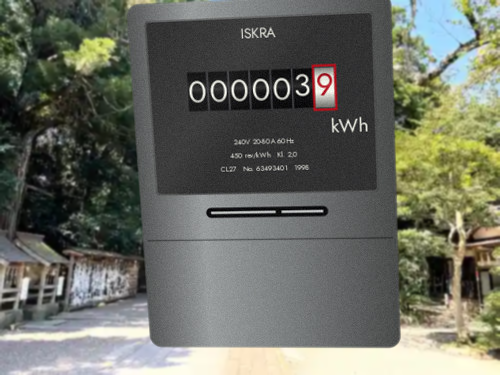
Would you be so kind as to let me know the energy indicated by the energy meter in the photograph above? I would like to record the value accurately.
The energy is 3.9 kWh
